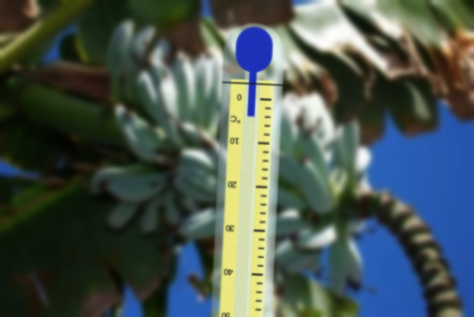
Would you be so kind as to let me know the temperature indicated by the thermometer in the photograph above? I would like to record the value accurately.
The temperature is 4 °C
